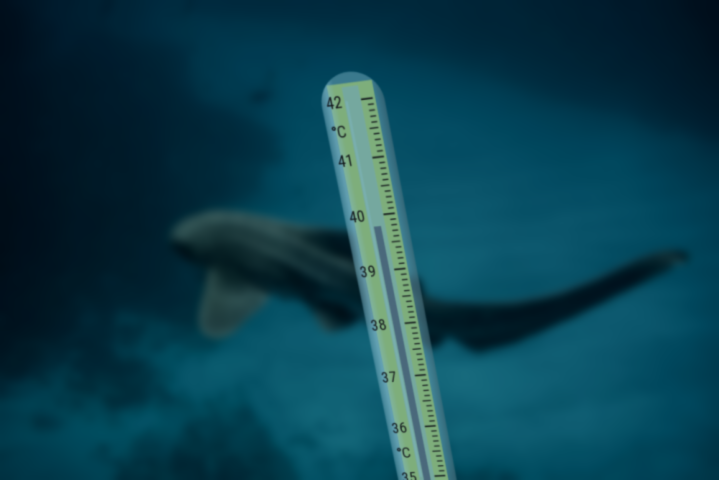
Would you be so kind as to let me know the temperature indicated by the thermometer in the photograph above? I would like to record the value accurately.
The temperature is 39.8 °C
